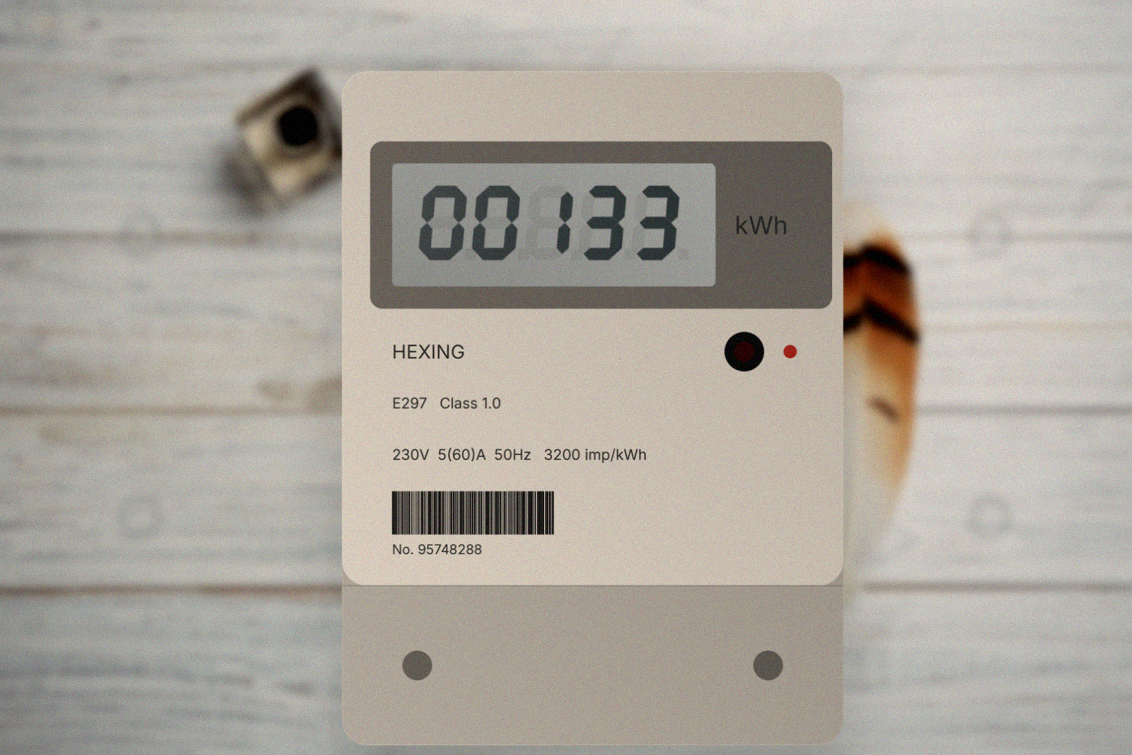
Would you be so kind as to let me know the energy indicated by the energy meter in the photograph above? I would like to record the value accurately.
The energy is 133 kWh
